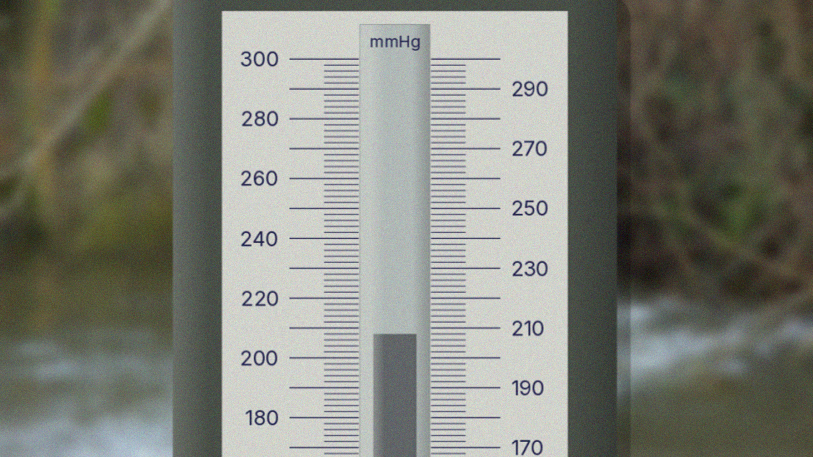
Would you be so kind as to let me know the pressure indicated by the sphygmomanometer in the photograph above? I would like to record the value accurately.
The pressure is 208 mmHg
